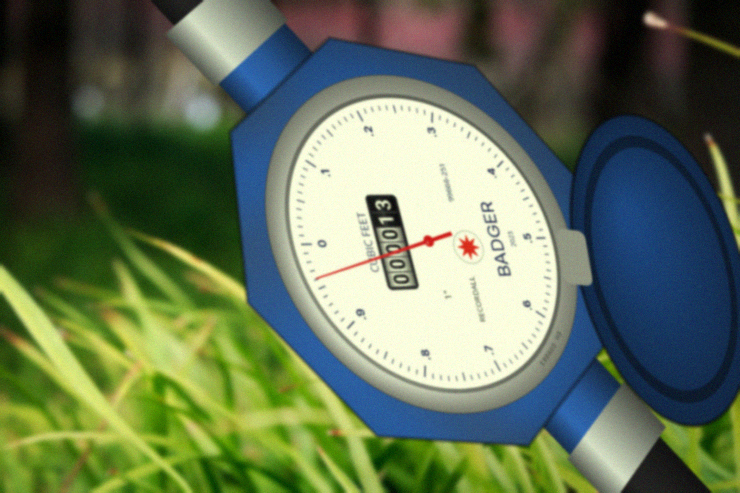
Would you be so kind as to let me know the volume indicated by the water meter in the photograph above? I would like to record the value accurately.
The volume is 12.96 ft³
